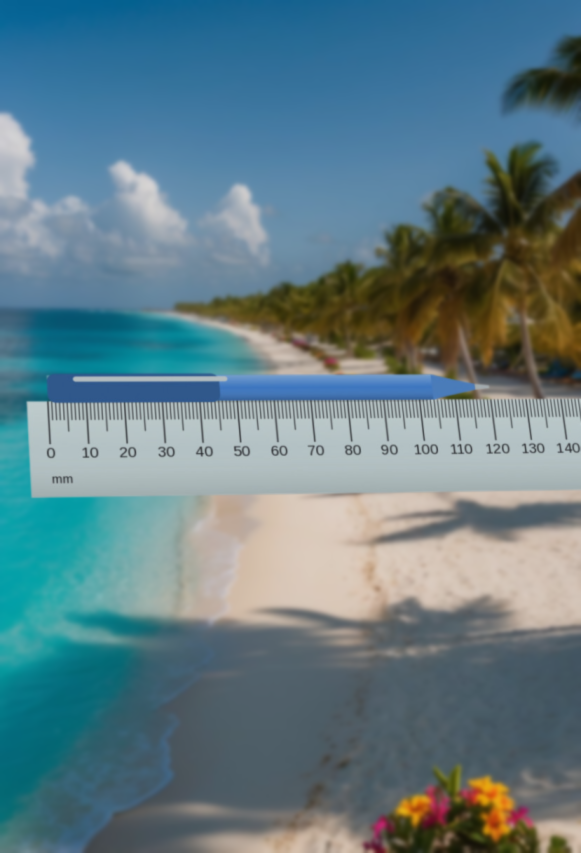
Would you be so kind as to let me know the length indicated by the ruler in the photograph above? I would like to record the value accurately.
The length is 120 mm
